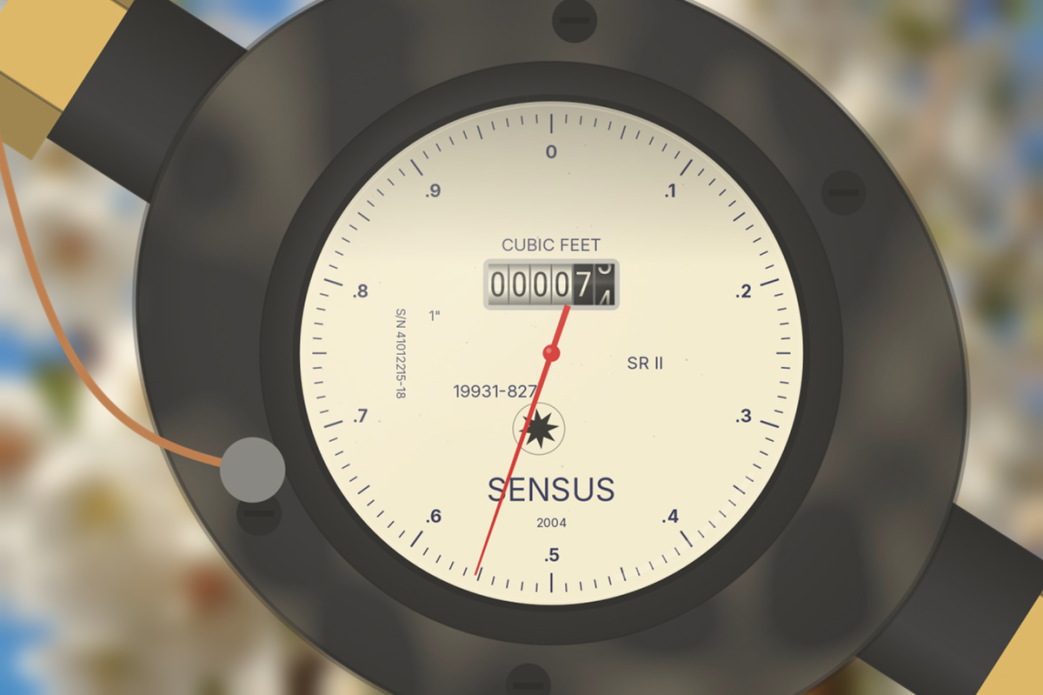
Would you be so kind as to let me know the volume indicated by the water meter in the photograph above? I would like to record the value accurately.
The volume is 73.55 ft³
